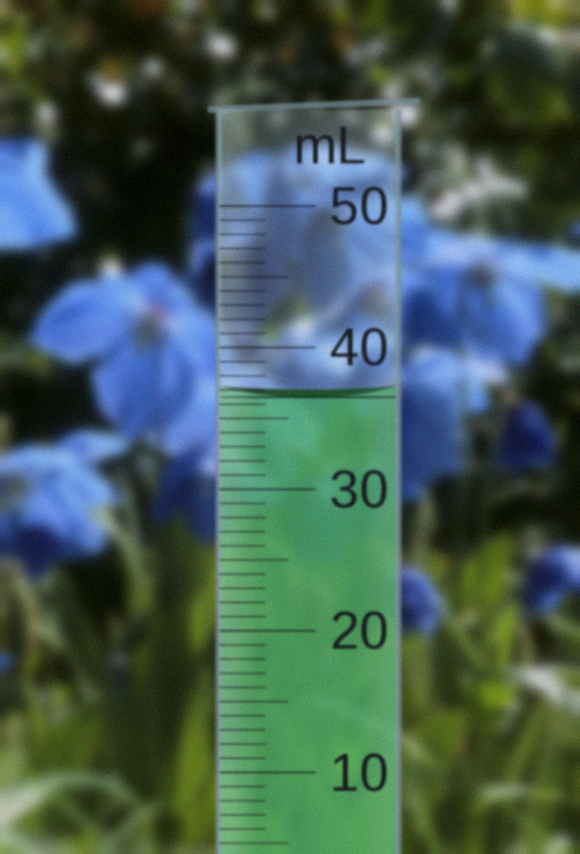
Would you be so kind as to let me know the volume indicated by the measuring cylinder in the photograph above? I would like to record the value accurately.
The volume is 36.5 mL
